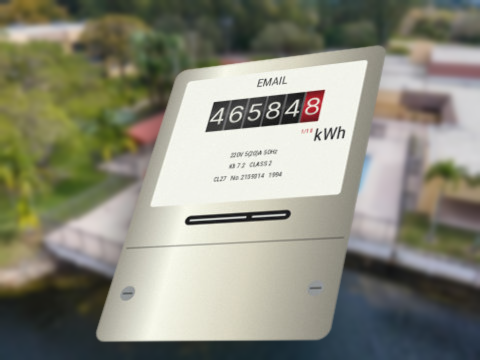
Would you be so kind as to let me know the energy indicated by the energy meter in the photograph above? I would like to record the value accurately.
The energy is 46584.8 kWh
